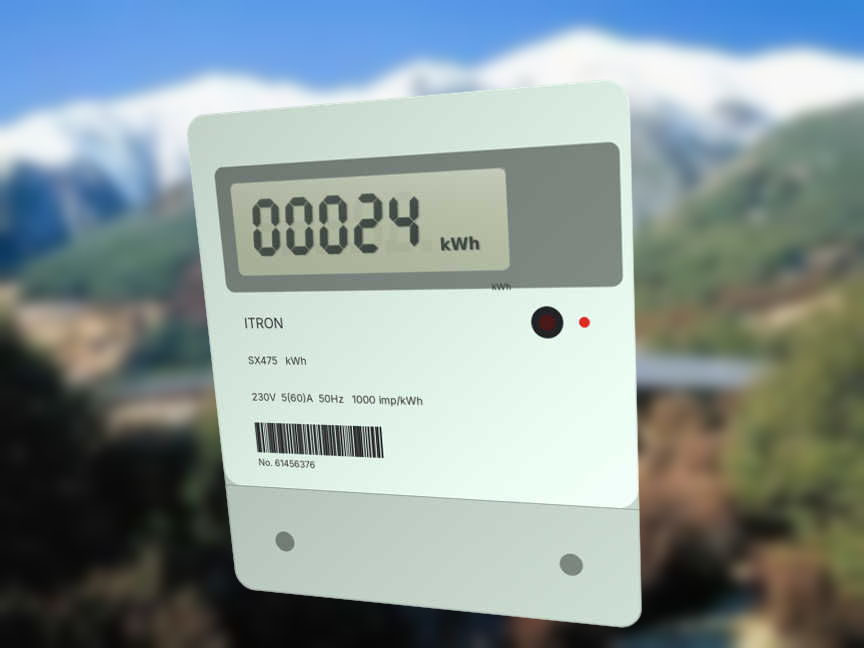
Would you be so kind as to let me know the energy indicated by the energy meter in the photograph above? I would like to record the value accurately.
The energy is 24 kWh
